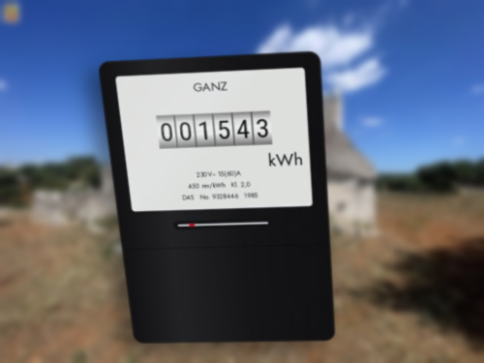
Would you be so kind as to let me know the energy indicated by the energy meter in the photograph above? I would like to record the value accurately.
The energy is 1543 kWh
